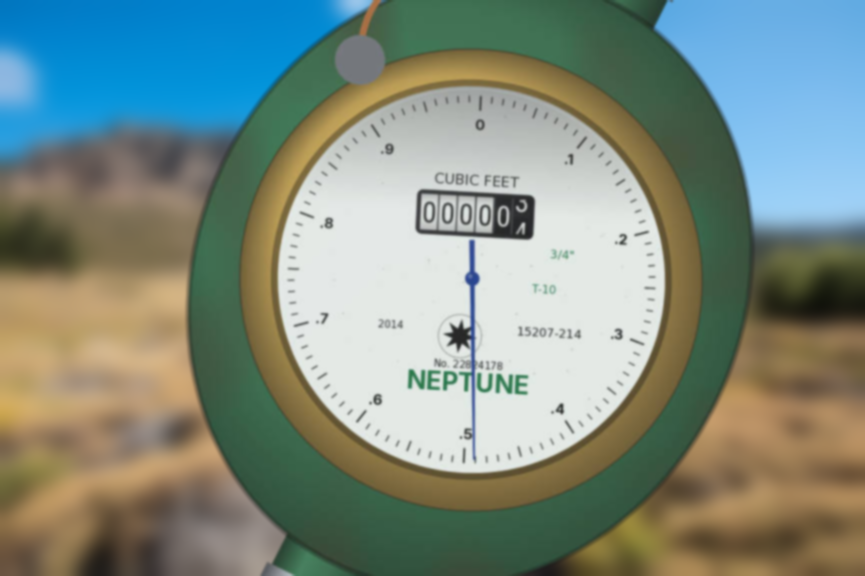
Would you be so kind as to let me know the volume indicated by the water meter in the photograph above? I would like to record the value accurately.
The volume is 3.49 ft³
